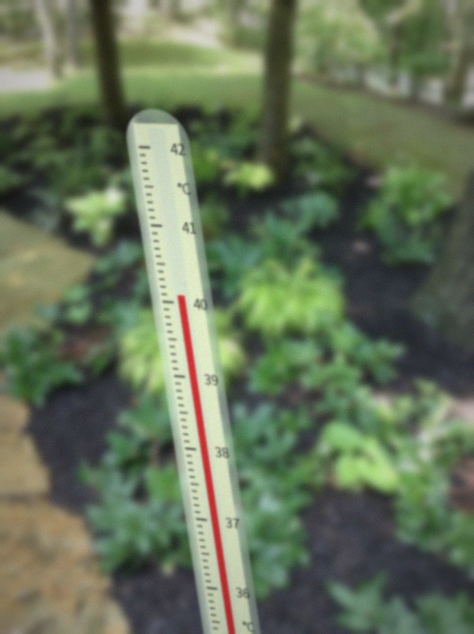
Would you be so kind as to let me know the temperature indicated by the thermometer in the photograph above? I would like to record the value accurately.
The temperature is 40.1 °C
